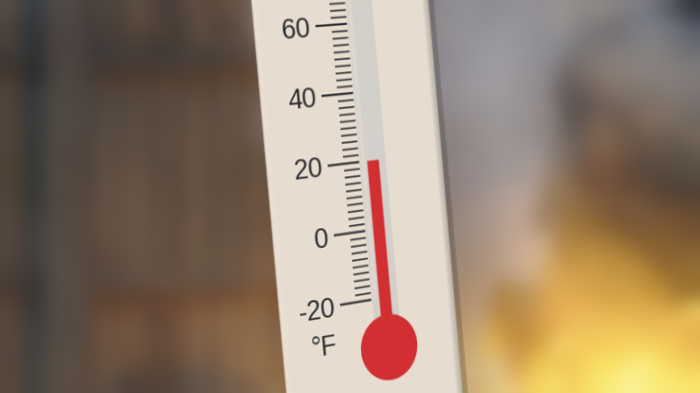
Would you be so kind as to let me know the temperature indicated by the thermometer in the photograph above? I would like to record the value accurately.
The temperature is 20 °F
